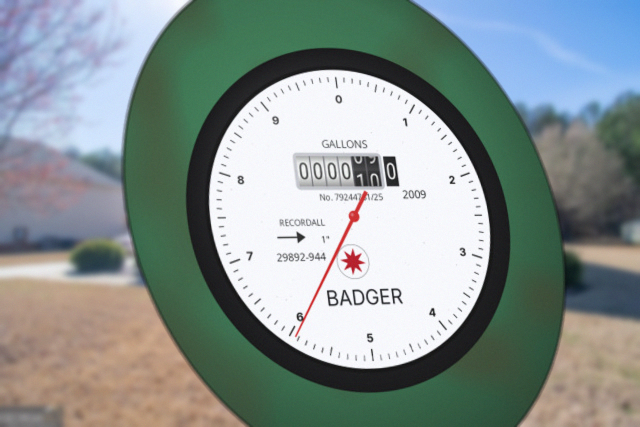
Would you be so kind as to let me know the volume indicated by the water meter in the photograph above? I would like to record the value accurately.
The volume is 95.9 gal
